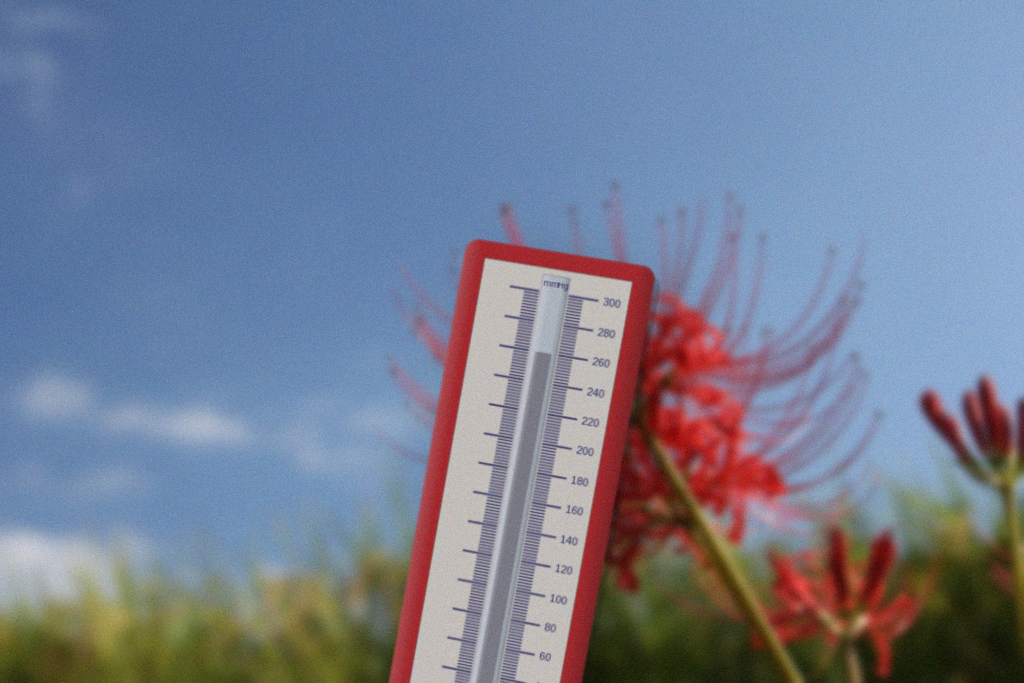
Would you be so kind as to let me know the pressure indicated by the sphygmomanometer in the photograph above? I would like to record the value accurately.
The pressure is 260 mmHg
